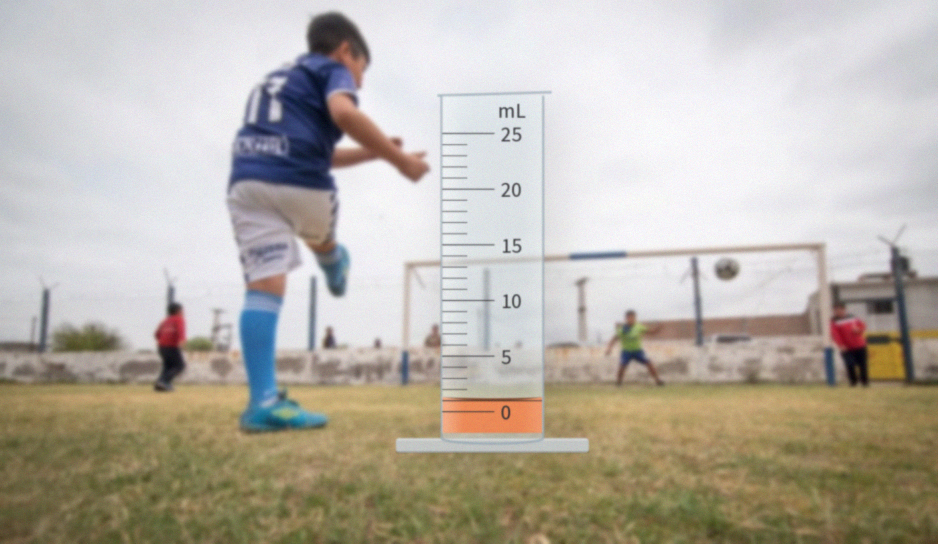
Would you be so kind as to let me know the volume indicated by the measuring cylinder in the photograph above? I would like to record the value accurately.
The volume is 1 mL
